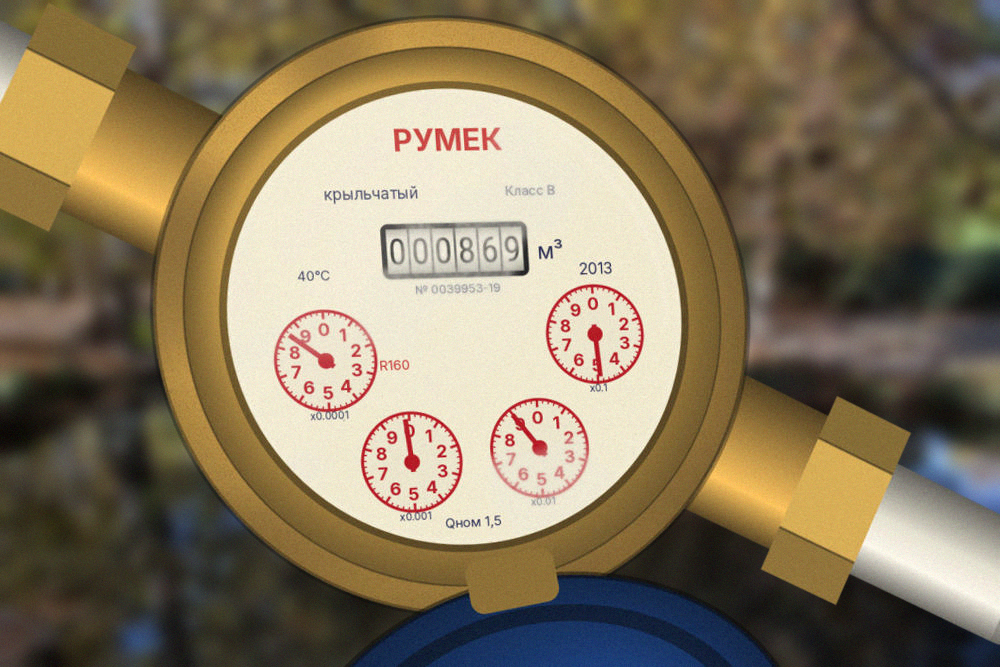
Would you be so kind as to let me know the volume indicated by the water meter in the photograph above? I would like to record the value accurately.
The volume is 869.4898 m³
